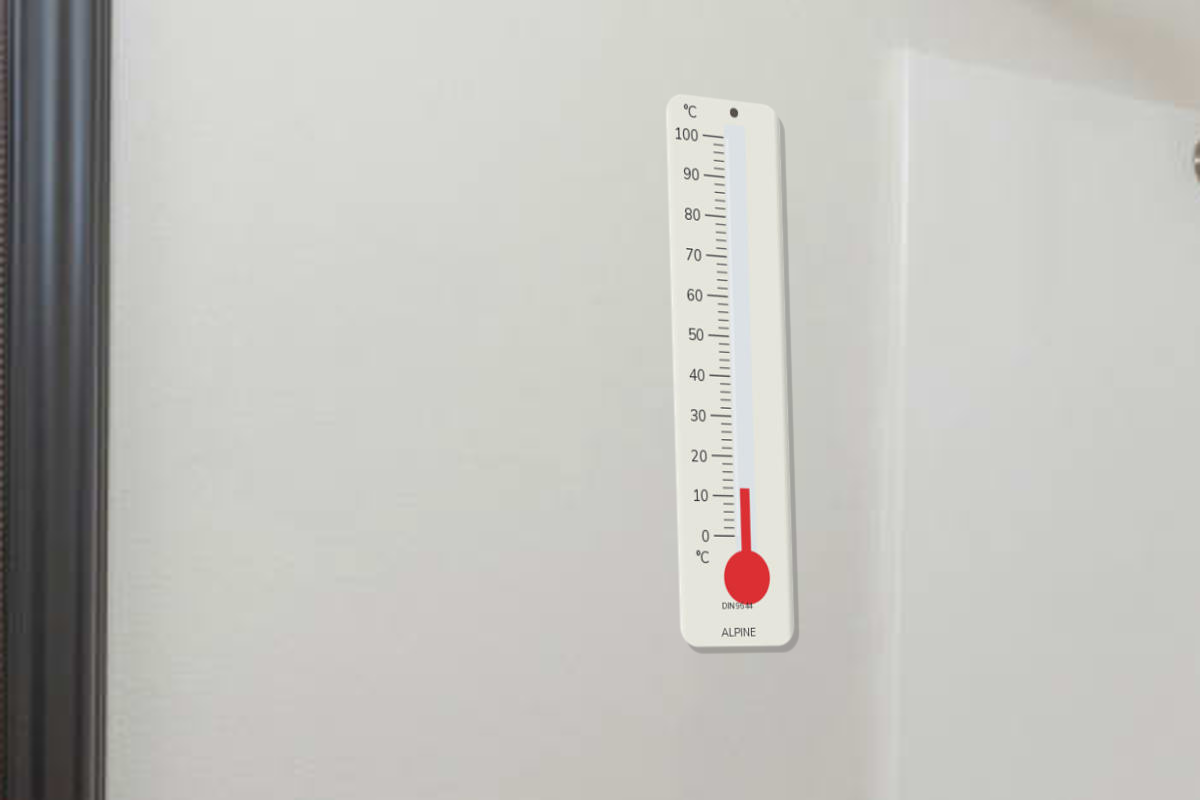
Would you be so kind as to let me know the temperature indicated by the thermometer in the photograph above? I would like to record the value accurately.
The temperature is 12 °C
